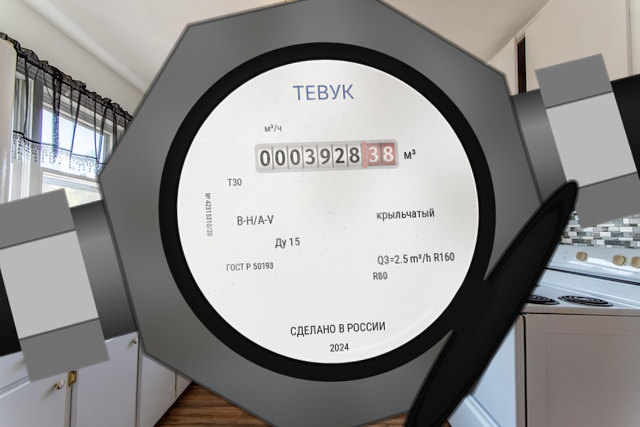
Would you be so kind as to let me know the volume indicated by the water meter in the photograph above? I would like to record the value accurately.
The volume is 3928.38 m³
